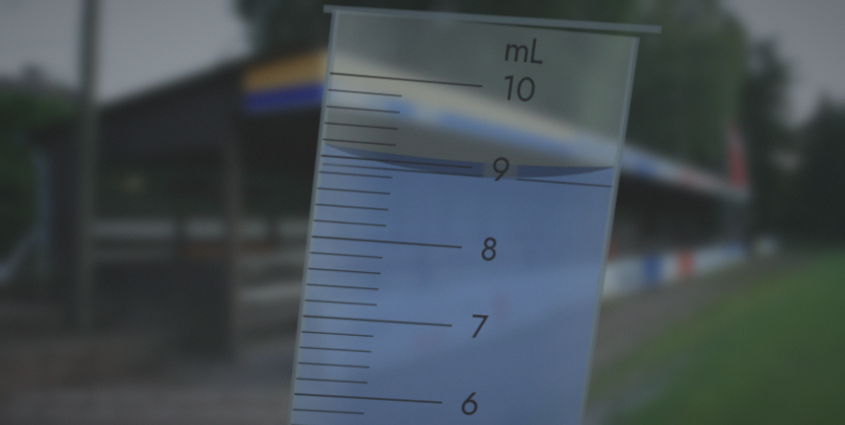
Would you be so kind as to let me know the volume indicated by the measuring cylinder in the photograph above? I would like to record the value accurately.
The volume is 8.9 mL
